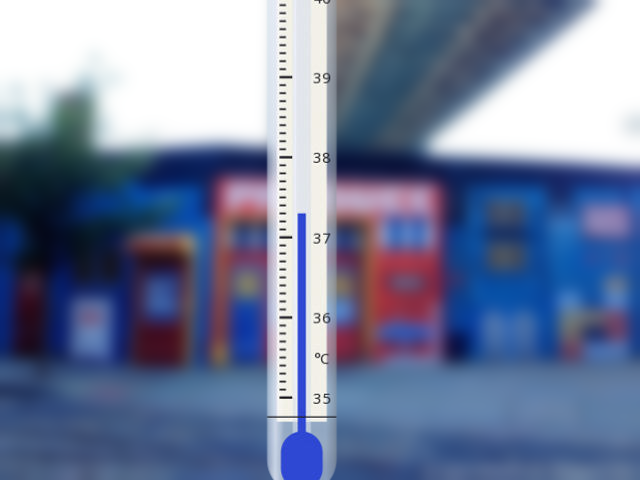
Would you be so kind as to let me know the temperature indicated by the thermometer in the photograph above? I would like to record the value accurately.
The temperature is 37.3 °C
